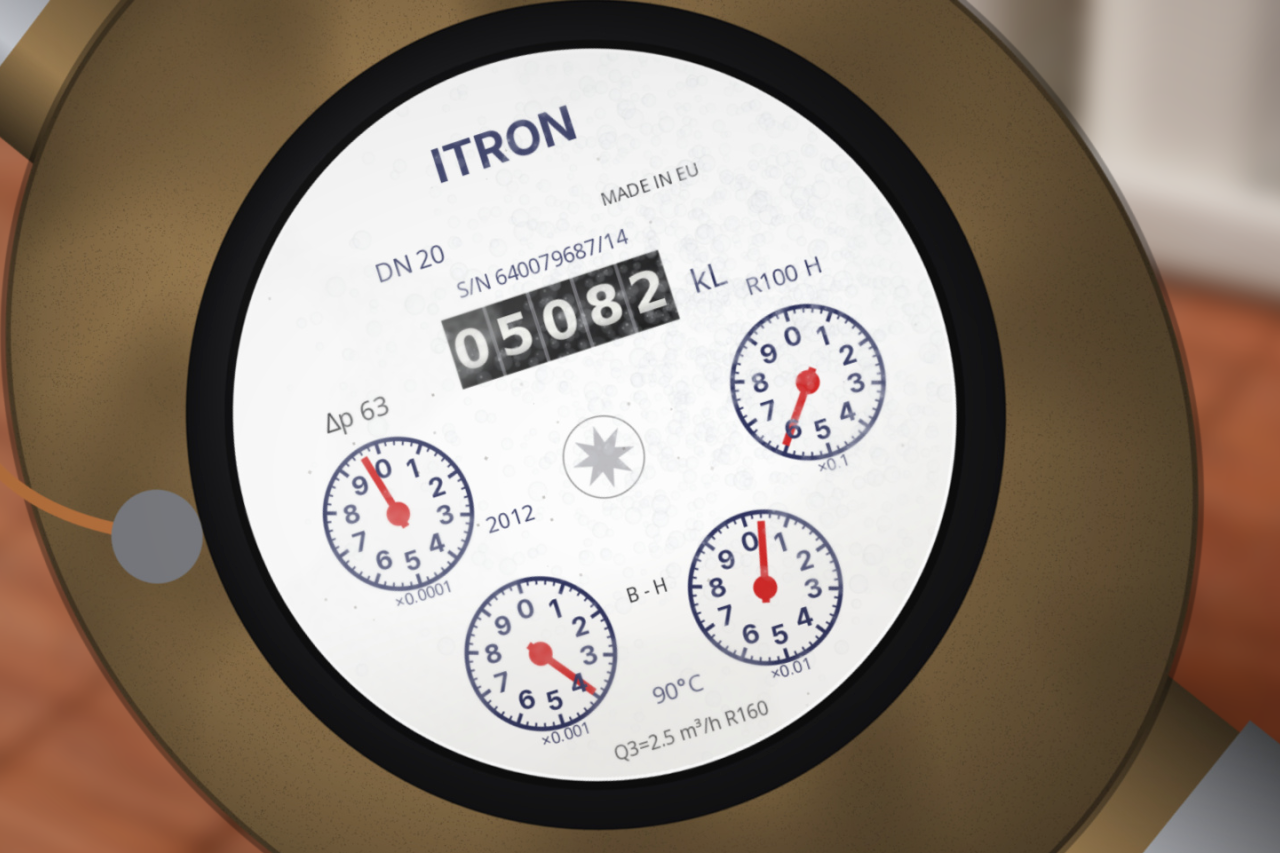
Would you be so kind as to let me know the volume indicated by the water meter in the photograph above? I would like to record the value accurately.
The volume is 5082.6039 kL
